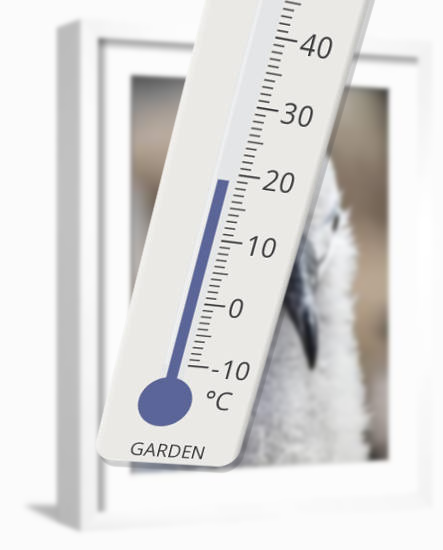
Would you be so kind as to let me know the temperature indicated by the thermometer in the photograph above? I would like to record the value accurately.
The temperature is 19 °C
